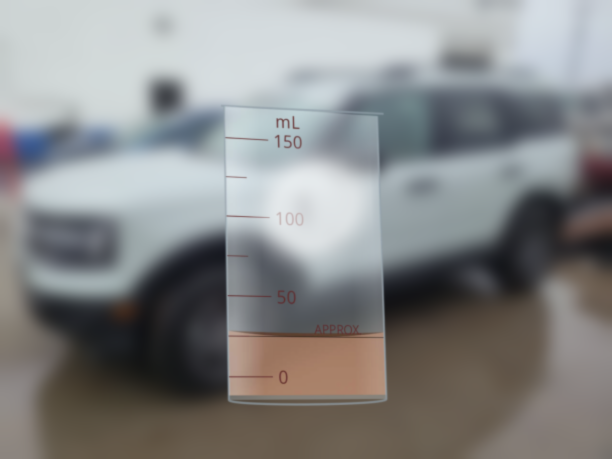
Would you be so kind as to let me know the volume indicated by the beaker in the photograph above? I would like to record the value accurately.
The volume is 25 mL
